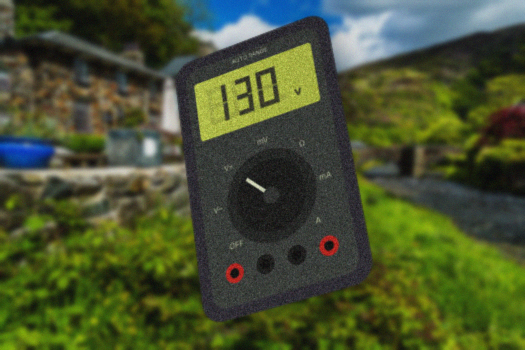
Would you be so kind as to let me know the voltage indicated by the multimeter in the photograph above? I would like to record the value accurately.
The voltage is 130 V
